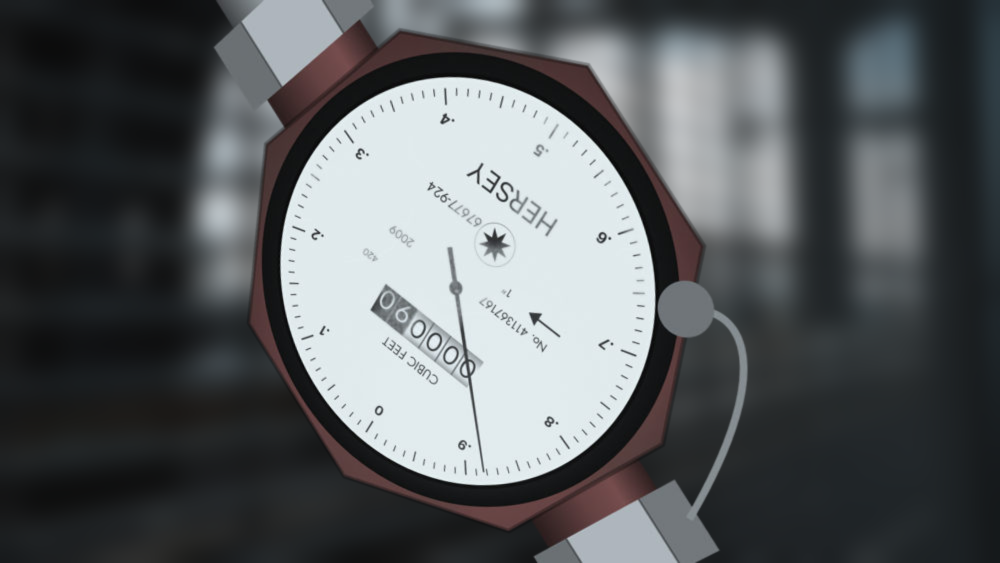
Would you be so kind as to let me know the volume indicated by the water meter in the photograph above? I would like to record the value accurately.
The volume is 89.88 ft³
